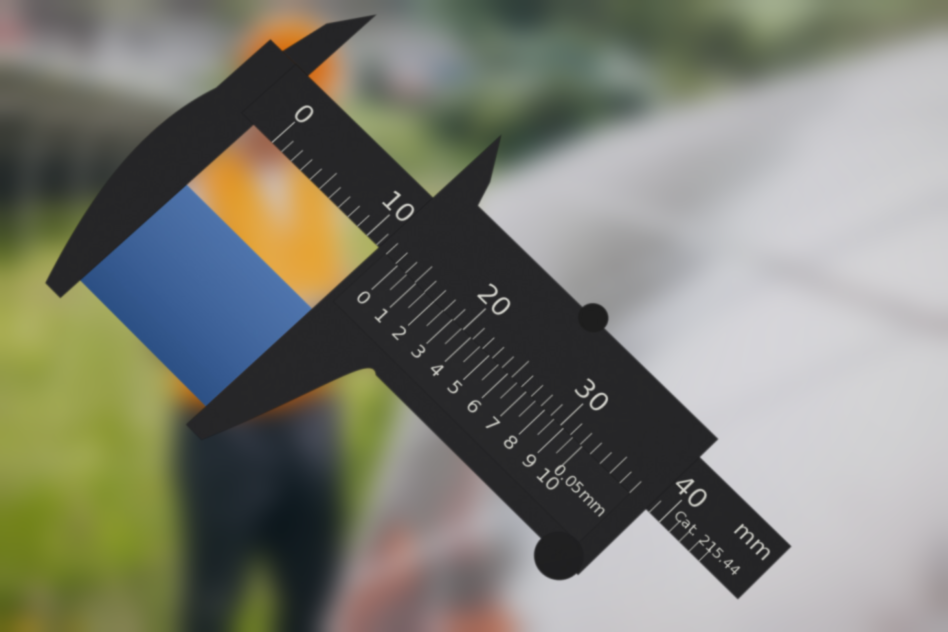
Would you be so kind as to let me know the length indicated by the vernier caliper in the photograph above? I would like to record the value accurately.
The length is 13.2 mm
